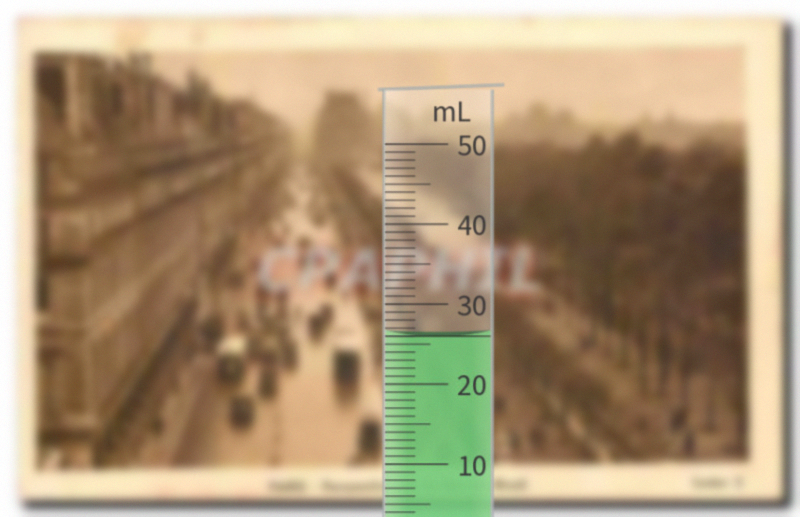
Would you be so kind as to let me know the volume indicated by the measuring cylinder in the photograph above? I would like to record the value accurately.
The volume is 26 mL
